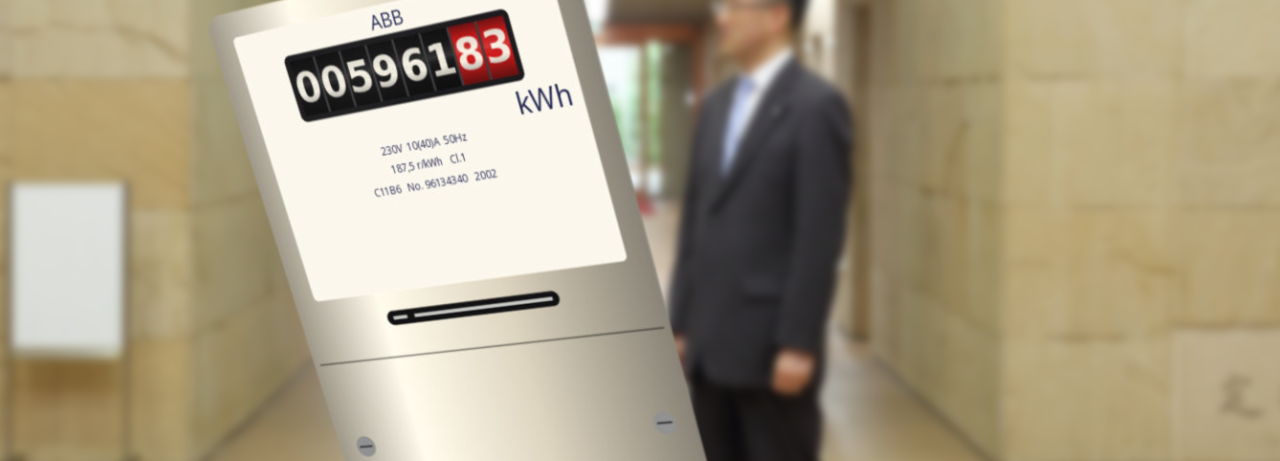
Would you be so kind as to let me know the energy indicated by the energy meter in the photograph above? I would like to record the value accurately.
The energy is 5961.83 kWh
